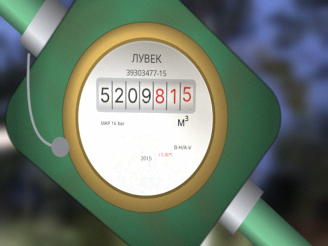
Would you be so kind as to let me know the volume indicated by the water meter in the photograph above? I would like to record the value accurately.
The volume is 5209.815 m³
